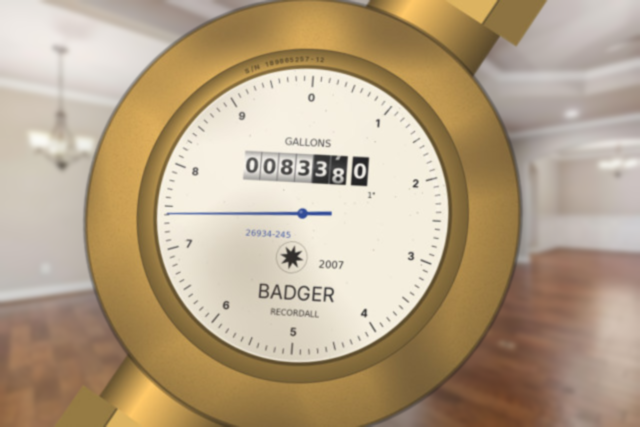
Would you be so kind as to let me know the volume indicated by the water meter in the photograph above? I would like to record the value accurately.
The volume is 83377.4 gal
